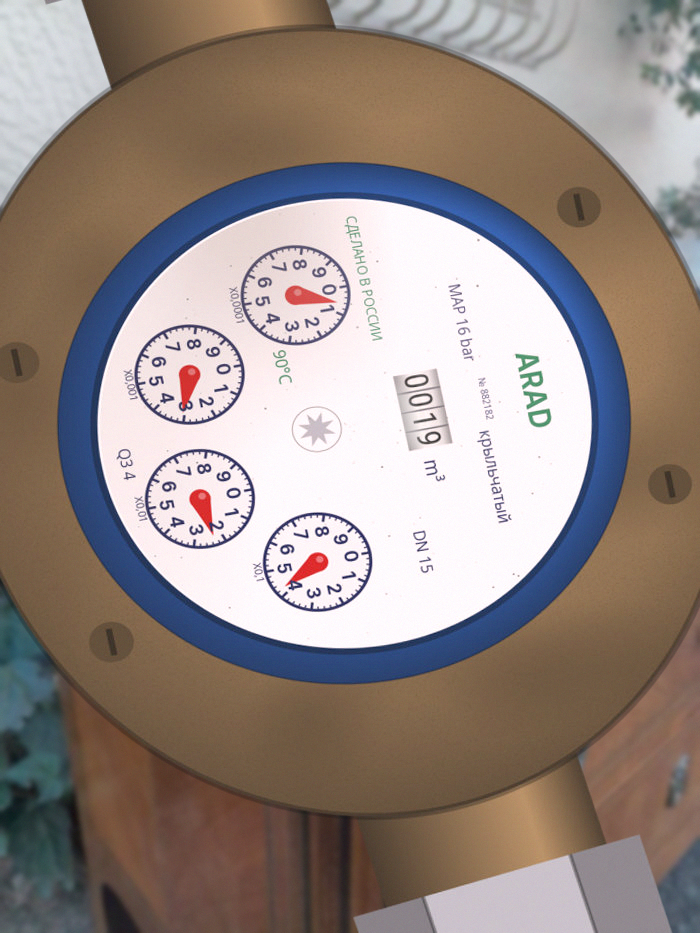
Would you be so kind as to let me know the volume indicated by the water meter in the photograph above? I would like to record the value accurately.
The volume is 19.4230 m³
